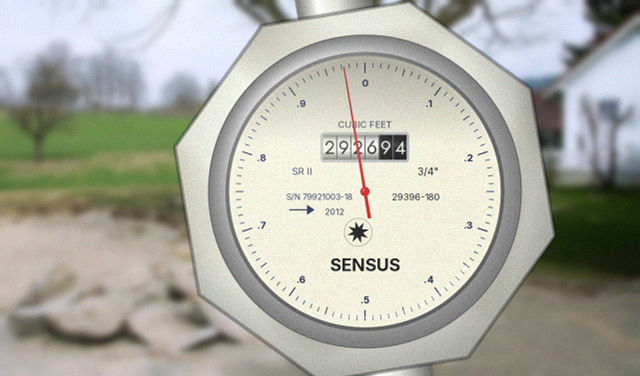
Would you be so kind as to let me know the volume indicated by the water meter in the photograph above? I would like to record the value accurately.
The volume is 292693.97 ft³
